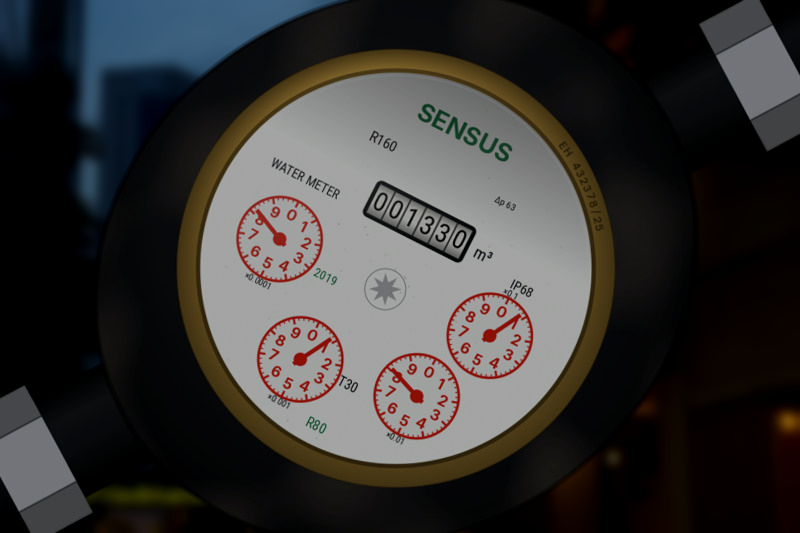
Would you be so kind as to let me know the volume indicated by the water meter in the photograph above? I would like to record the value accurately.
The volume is 1330.0808 m³
